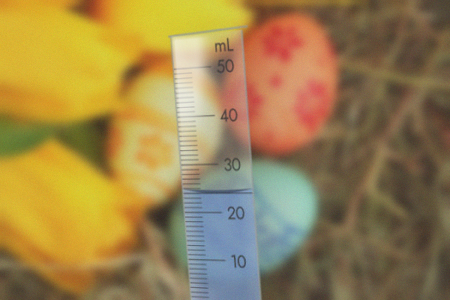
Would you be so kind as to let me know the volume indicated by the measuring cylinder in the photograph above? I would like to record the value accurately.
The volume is 24 mL
